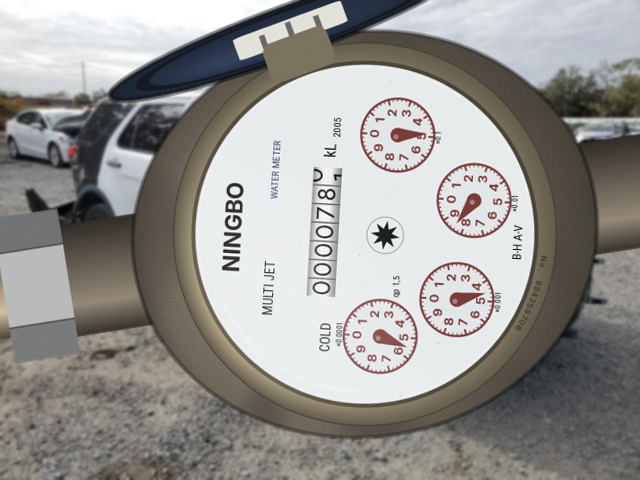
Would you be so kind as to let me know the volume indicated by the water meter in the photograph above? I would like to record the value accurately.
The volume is 780.4845 kL
